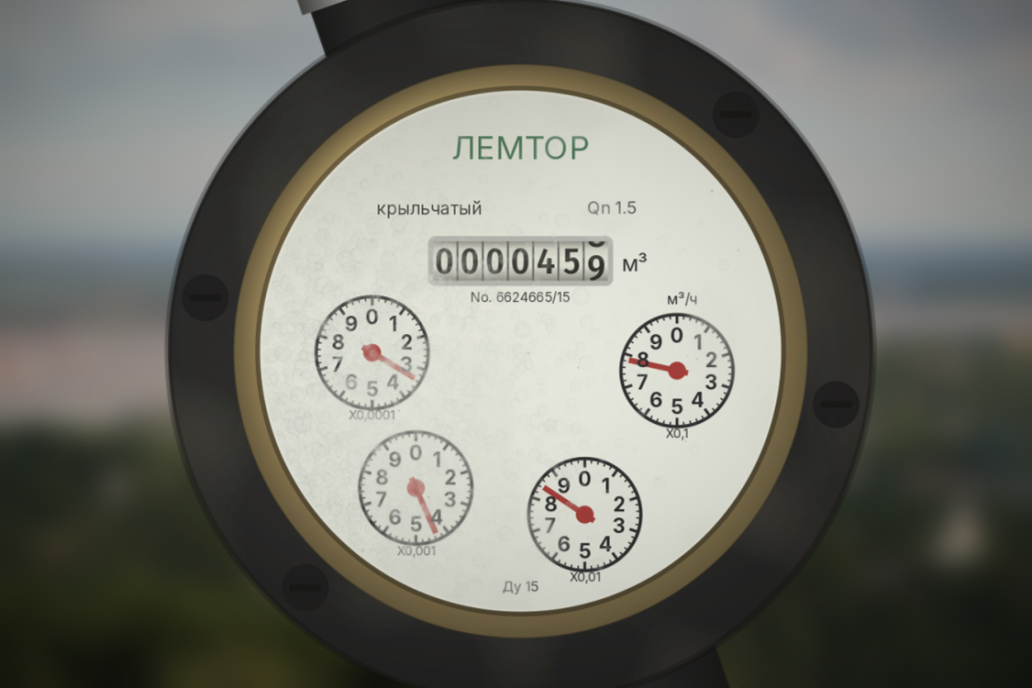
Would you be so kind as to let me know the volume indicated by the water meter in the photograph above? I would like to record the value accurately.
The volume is 458.7843 m³
